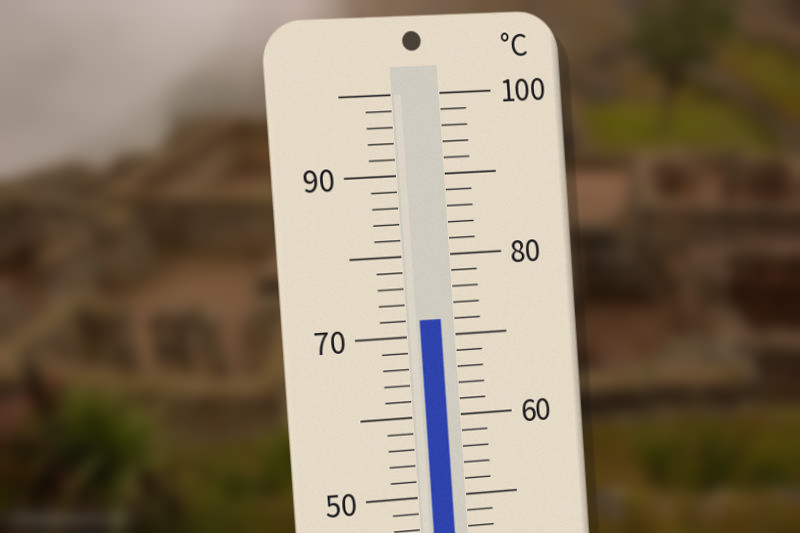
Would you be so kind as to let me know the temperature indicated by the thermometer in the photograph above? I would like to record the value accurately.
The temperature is 72 °C
